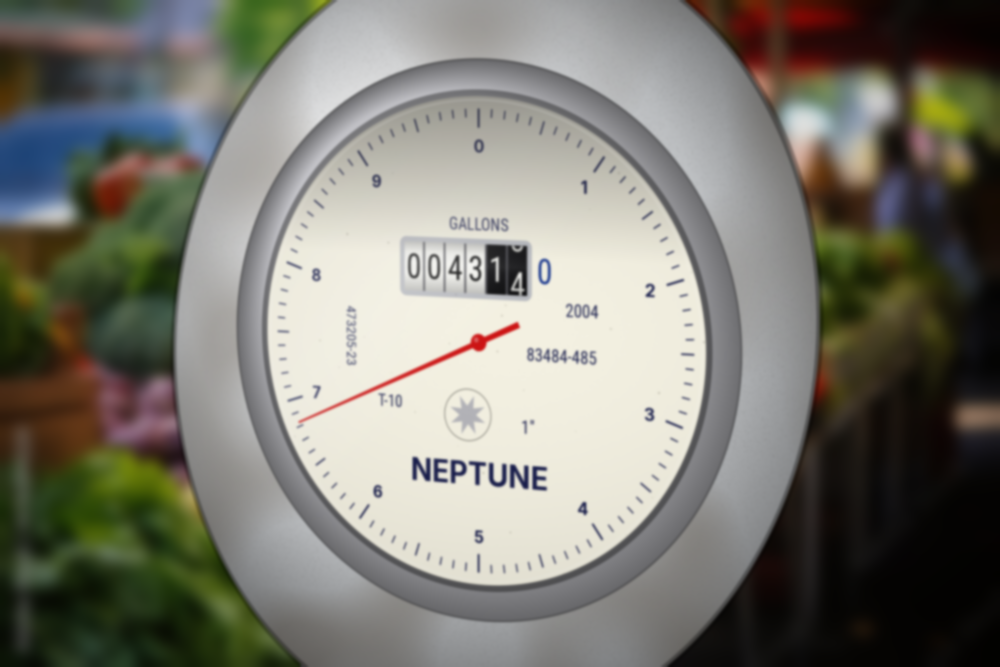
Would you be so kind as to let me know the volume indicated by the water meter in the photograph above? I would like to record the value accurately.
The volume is 43136.8 gal
